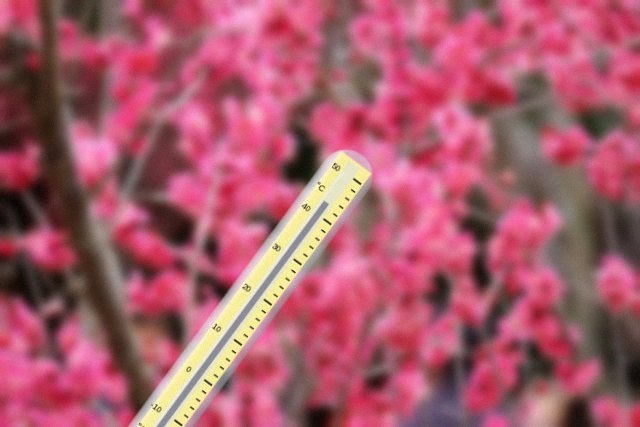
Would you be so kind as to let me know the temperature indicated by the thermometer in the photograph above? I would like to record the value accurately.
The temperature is 43 °C
